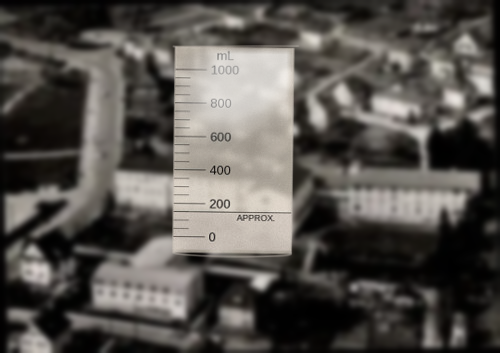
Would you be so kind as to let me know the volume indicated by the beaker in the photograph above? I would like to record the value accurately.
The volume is 150 mL
